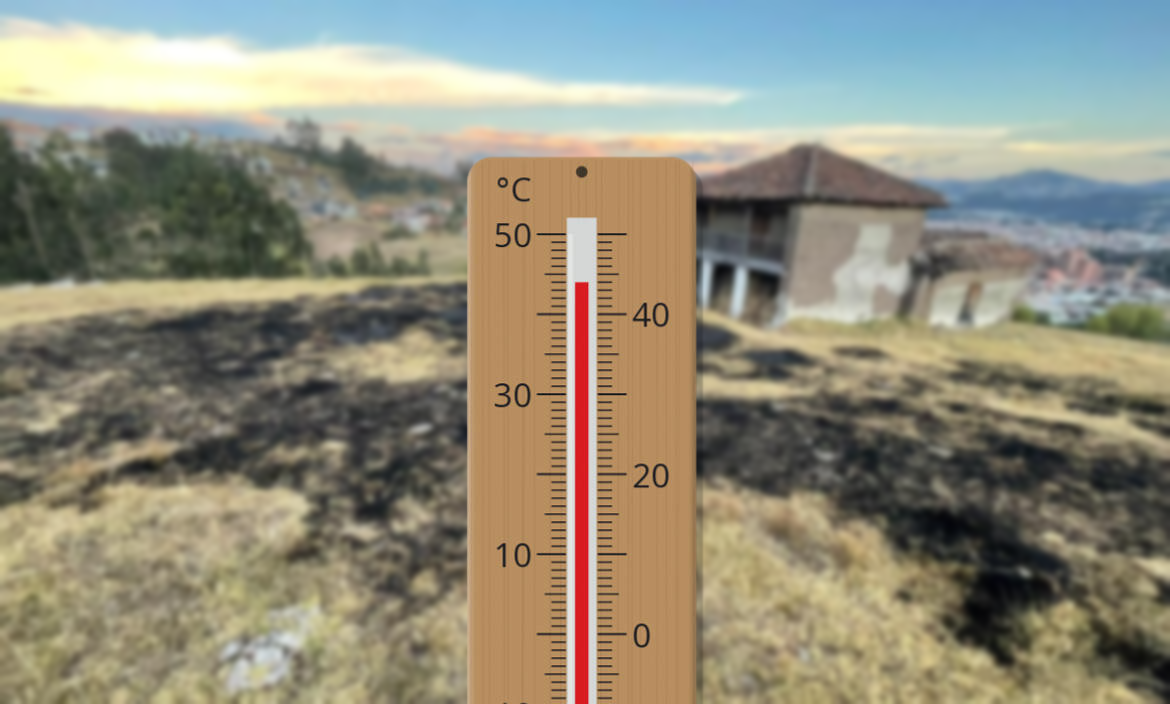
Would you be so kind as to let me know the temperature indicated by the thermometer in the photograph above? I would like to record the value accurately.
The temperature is 44 °C
